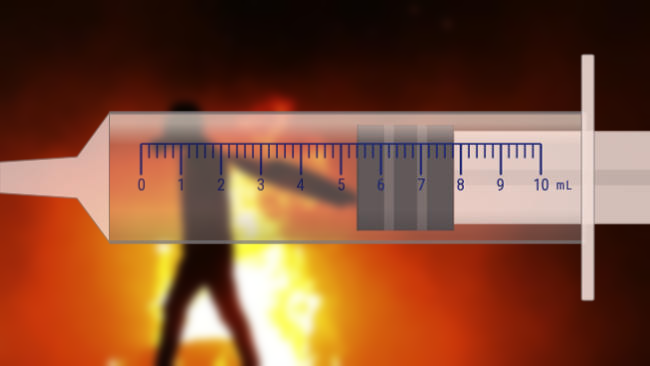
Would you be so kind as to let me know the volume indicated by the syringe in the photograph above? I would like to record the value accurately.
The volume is 5.4 mL
